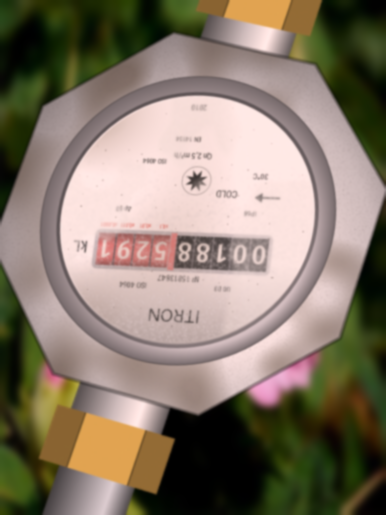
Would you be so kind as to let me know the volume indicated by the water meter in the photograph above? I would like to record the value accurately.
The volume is 188.5291 kL
